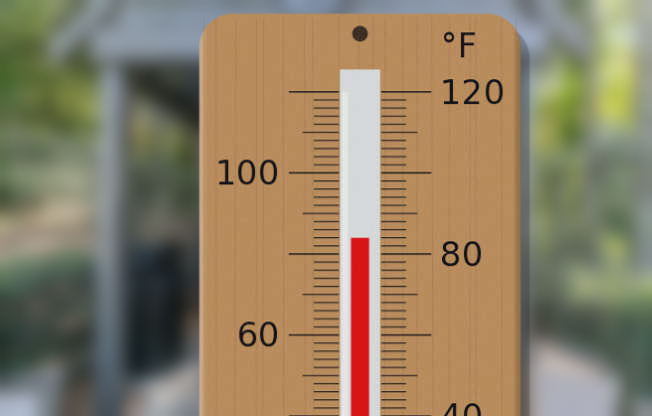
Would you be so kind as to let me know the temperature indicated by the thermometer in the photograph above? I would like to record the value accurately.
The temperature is 84 °F
